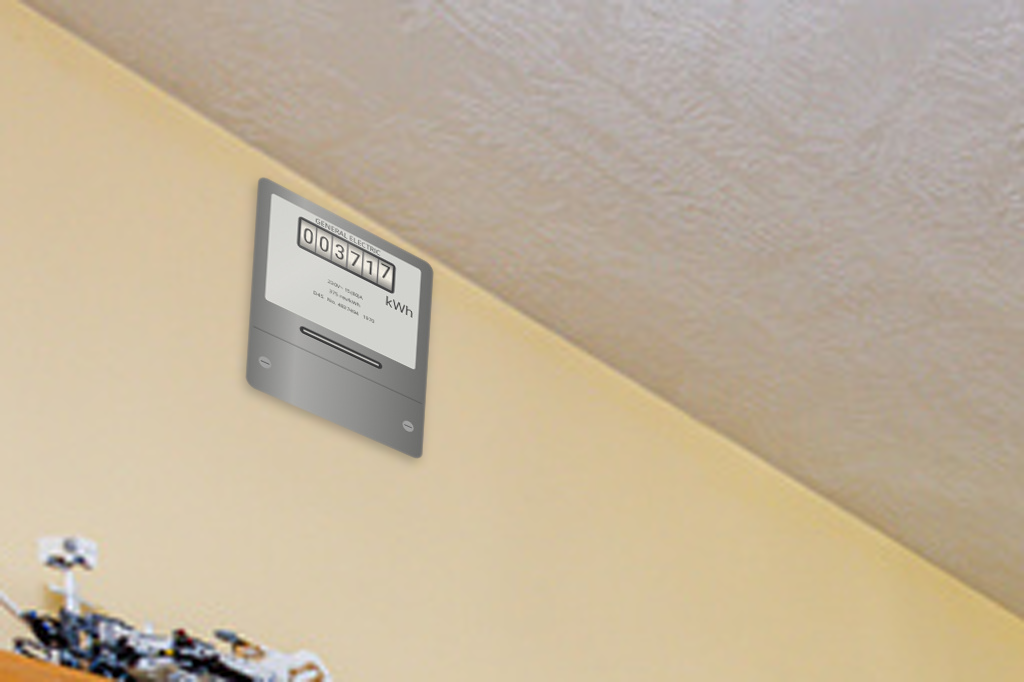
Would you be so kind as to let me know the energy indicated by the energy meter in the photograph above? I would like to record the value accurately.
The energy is 3717 kWh
